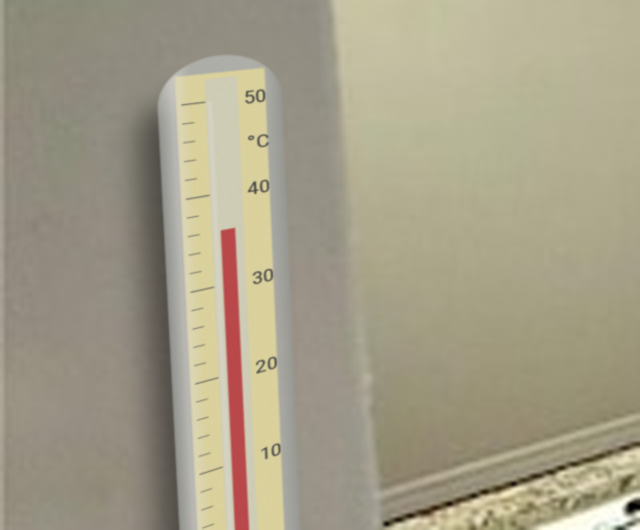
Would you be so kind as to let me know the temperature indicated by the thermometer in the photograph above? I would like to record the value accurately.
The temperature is 36 °C
